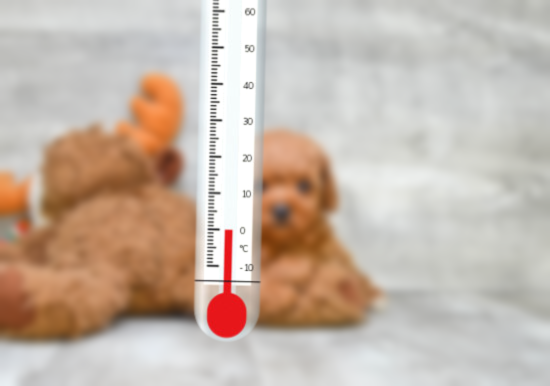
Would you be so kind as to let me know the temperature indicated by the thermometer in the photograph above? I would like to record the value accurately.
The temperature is 0 °C
